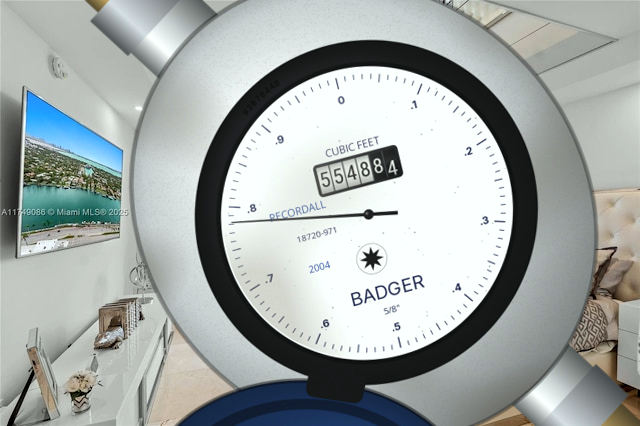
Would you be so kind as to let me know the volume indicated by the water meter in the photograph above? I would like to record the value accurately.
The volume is 554883.78 ft³
